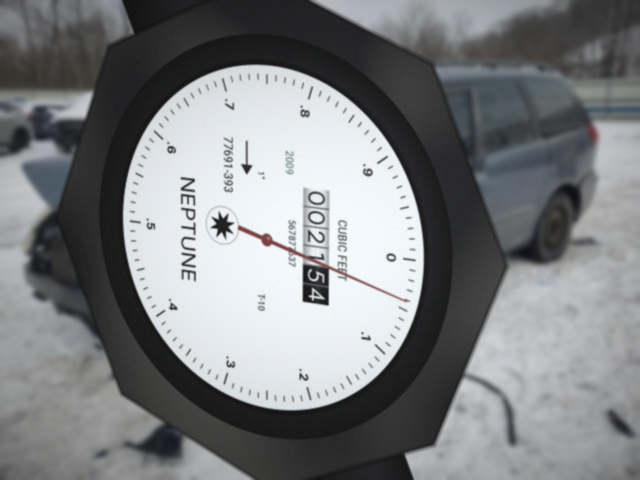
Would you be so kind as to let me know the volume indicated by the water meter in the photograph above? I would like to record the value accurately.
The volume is 2154.04 ft³
